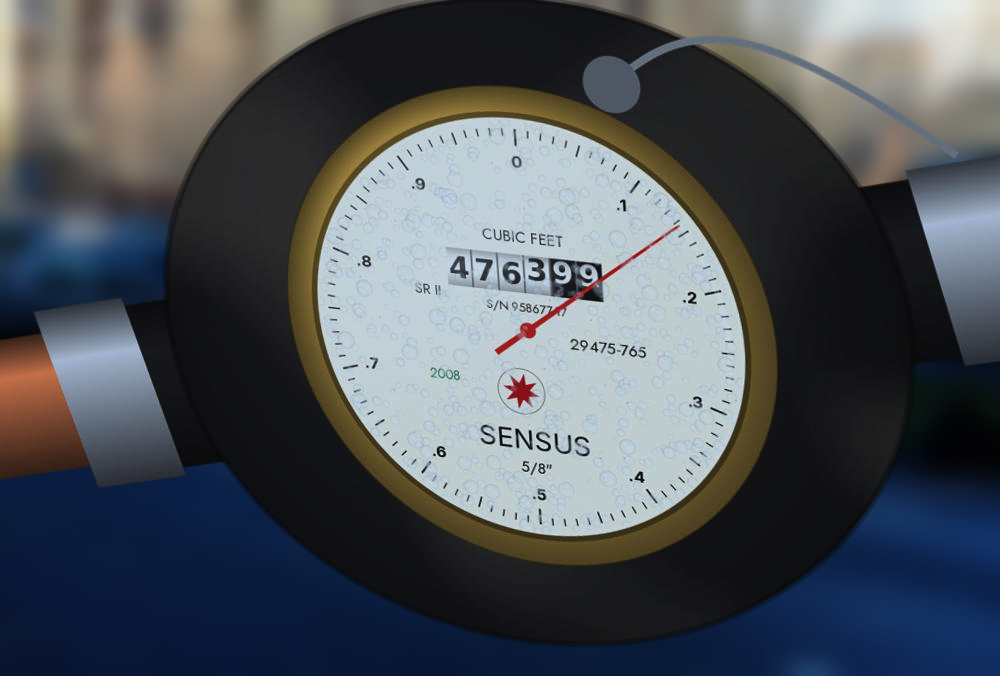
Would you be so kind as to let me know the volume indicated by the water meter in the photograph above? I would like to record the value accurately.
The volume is 476399.14 ft³
